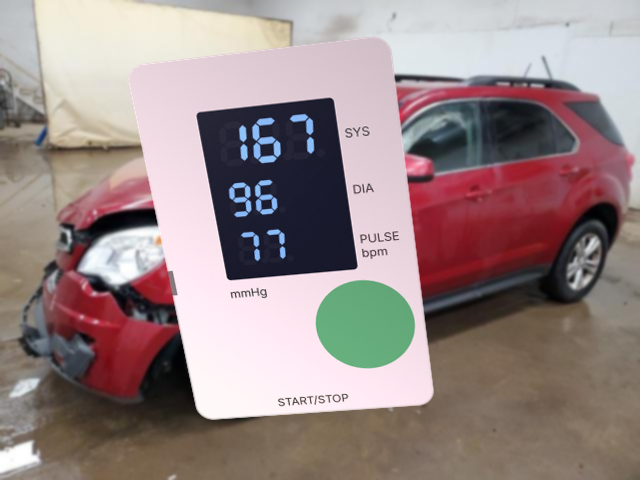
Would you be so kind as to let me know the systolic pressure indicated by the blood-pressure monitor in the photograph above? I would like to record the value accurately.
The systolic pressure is 167 mmHg
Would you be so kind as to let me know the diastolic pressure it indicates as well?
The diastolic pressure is 96 mmHg
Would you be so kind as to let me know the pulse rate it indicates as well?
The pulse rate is 77 bpm
